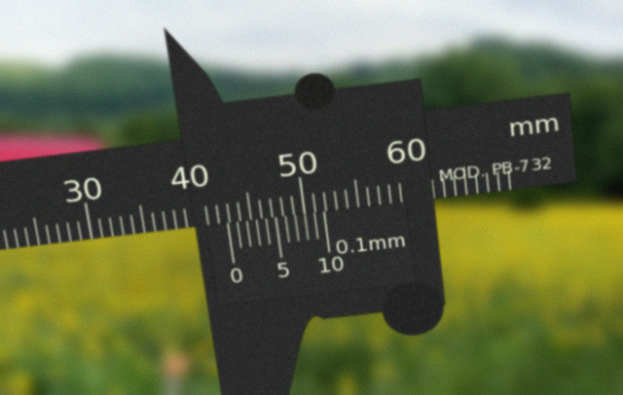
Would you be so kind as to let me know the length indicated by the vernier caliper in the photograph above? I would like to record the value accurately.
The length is 42.8 mm
